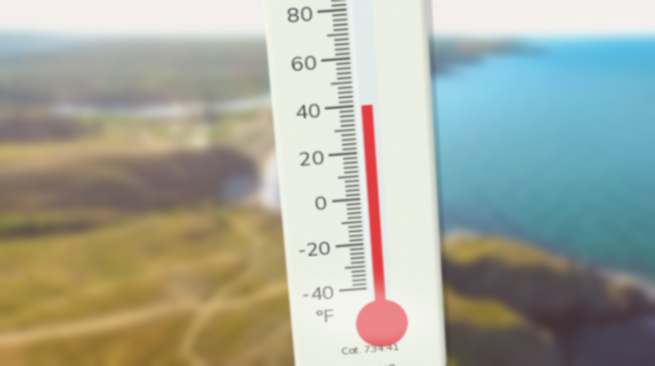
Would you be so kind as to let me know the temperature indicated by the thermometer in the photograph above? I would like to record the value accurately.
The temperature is 40 °F
